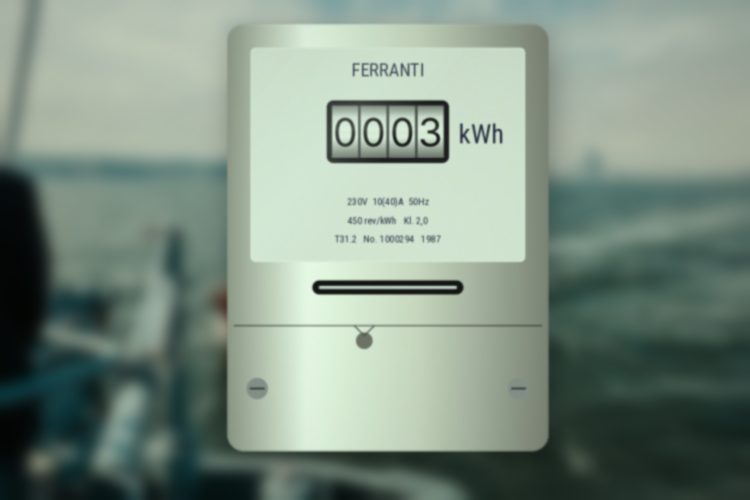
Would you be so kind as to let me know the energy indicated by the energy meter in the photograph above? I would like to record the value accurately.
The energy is 3 kWh
